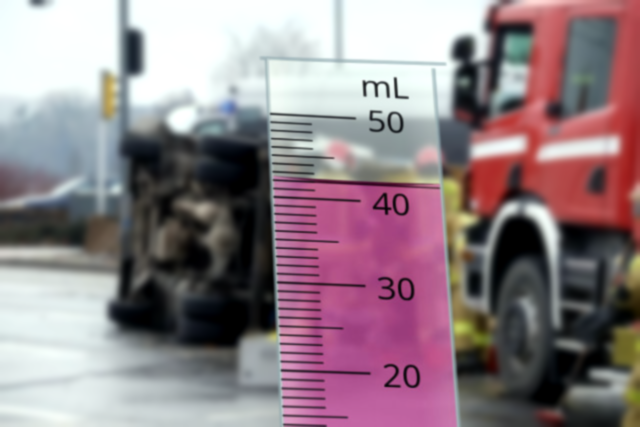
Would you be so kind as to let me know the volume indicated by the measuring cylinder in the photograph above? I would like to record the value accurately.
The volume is 42 mL
